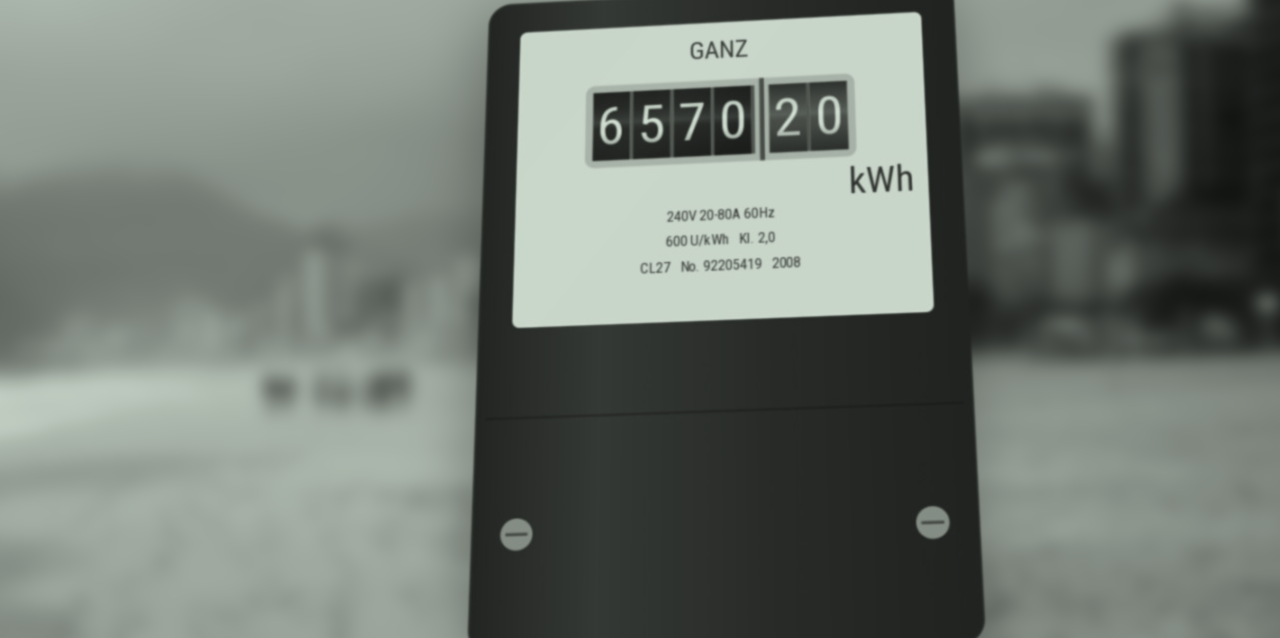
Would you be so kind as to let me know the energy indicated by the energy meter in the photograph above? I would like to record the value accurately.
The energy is 6570.20 kWh
